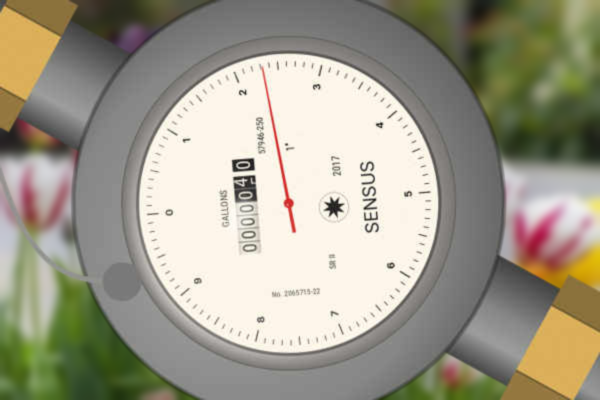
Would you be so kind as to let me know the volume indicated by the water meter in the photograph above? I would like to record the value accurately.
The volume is 42.3 gal
